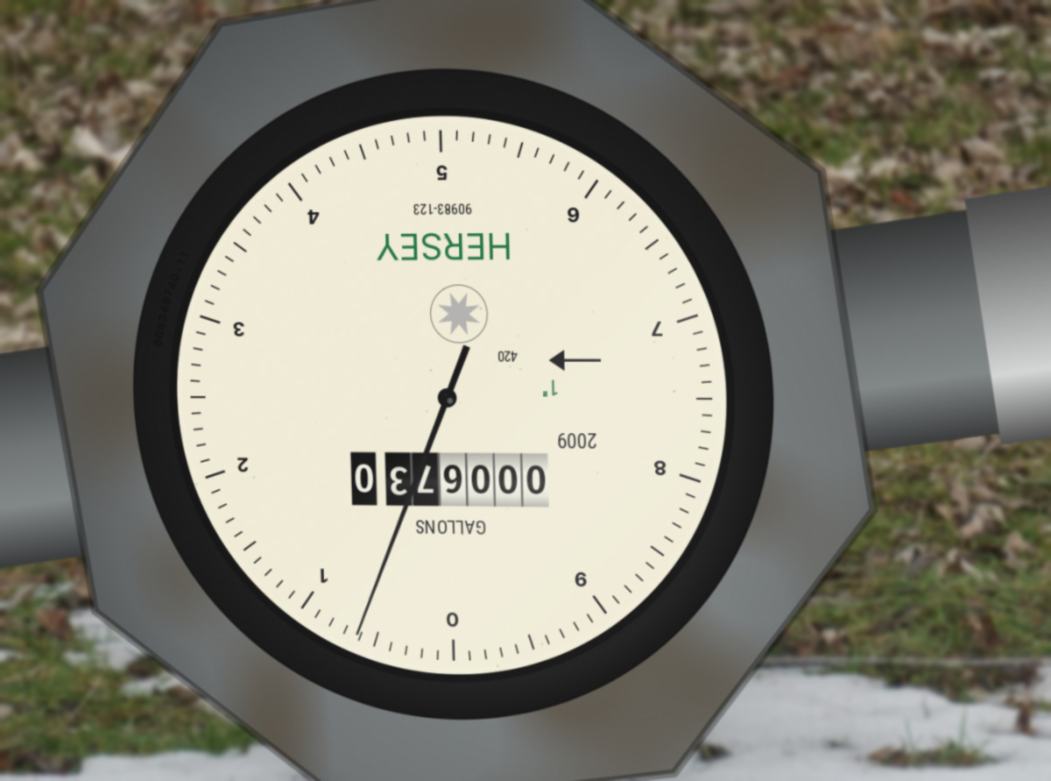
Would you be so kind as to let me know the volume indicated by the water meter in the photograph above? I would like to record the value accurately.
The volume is 6730.6 gal
